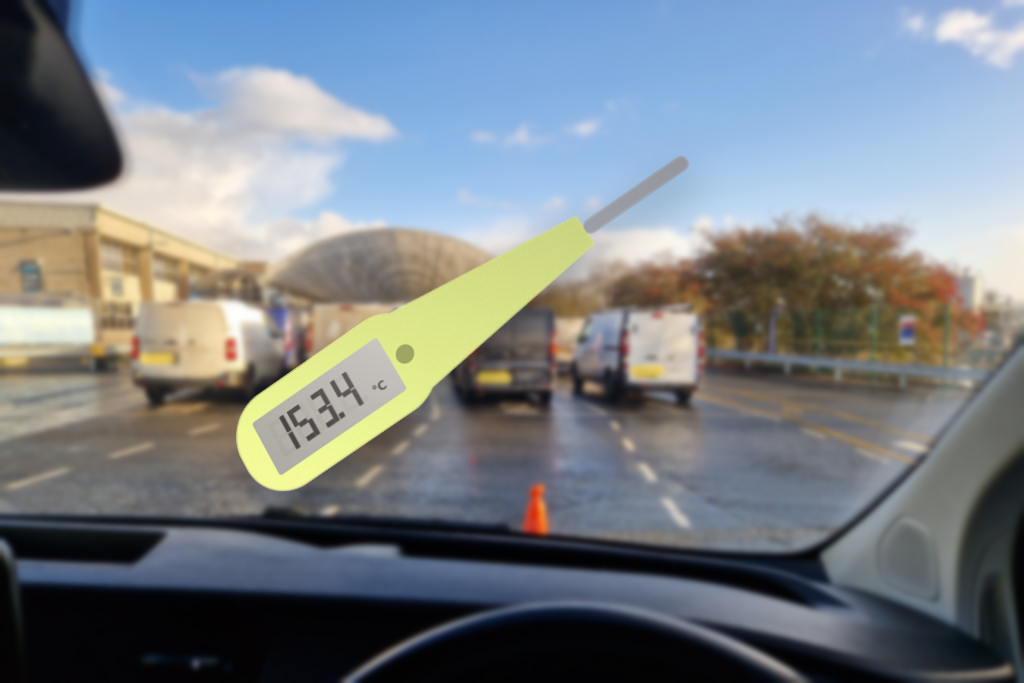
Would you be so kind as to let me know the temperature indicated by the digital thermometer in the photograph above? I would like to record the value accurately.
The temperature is 153.4 °C
